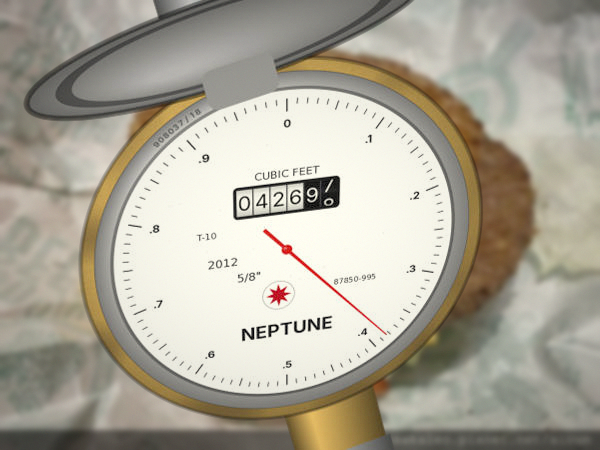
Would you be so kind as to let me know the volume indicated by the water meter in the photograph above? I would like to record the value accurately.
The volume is 42697.38 ft³
